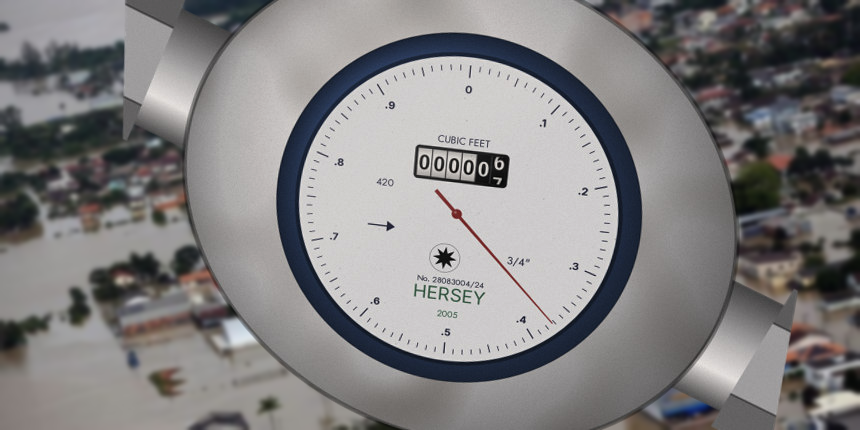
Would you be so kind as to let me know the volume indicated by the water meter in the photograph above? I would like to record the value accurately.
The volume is 6.37 ft³
